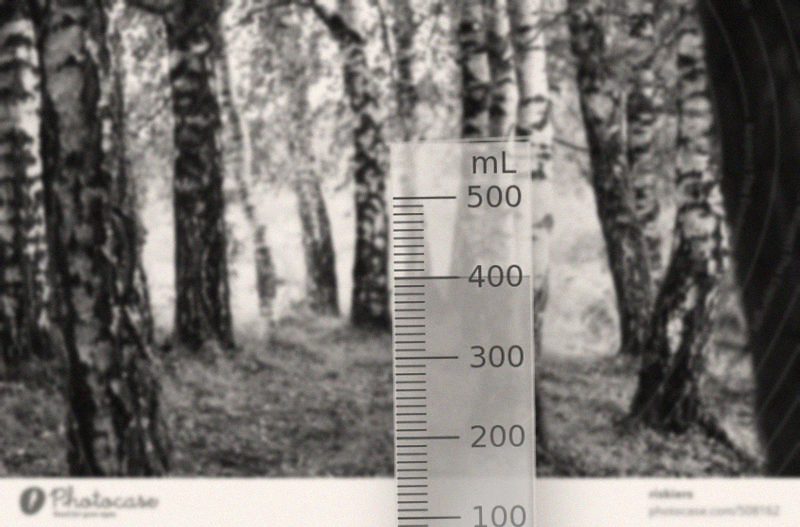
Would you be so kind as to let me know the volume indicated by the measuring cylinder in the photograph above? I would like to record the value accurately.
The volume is 400 mL
